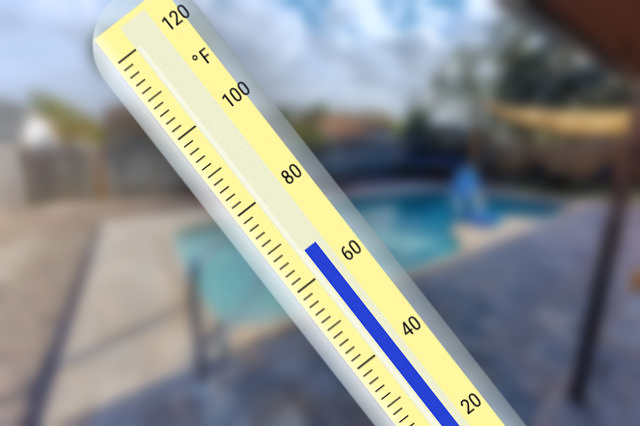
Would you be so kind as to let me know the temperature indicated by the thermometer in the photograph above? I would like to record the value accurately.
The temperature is 66 °F
